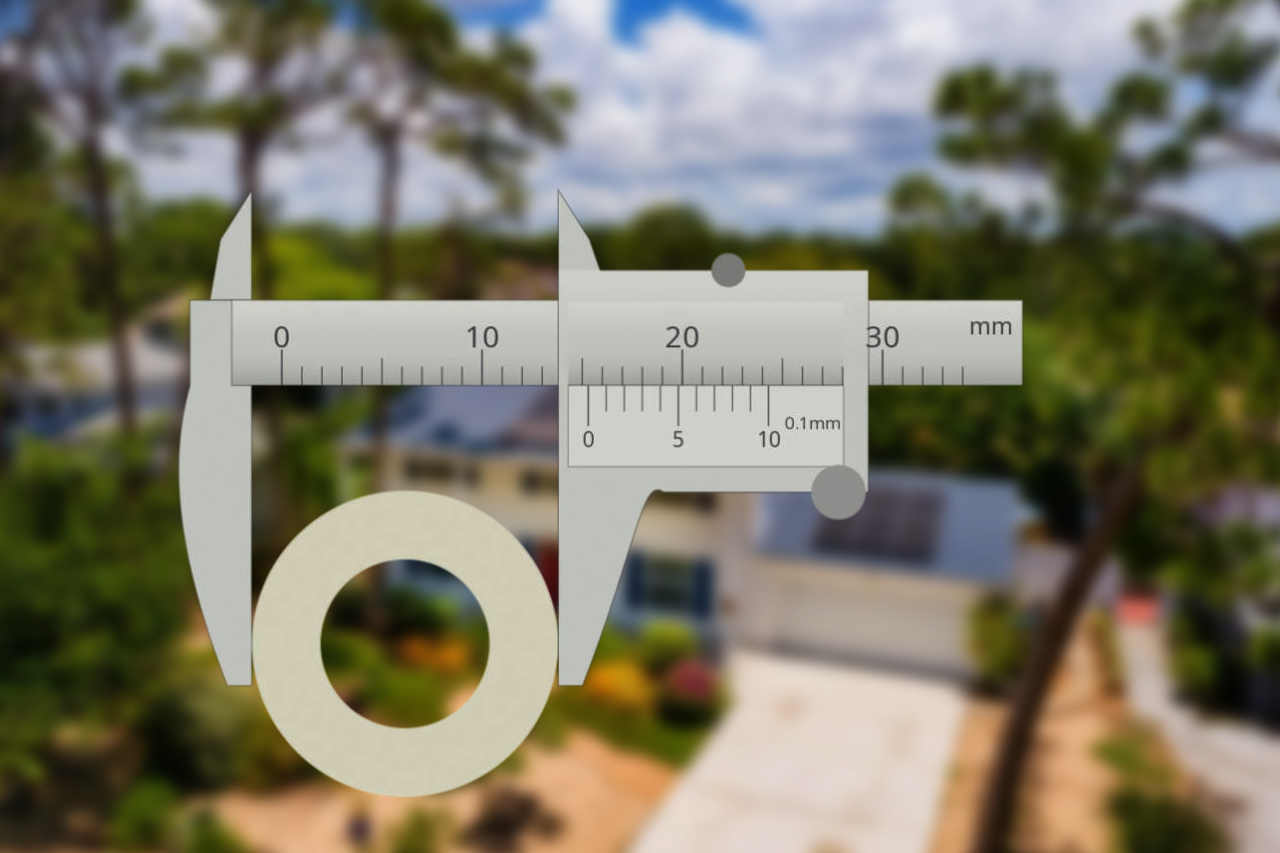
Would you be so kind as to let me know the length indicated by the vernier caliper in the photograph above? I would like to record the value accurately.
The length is 15.3 mm
